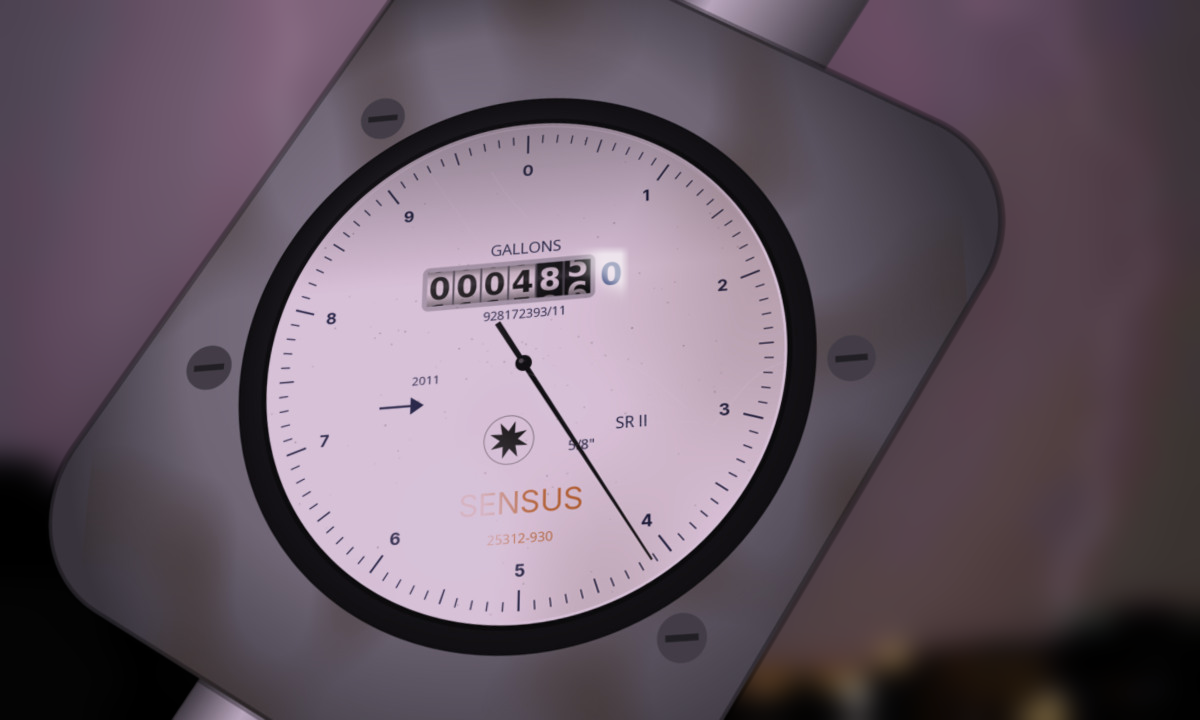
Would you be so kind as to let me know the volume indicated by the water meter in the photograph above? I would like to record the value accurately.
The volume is 4854.1 gal
